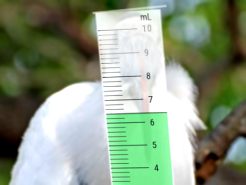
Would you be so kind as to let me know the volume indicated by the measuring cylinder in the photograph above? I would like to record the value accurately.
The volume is 6.4 mL
